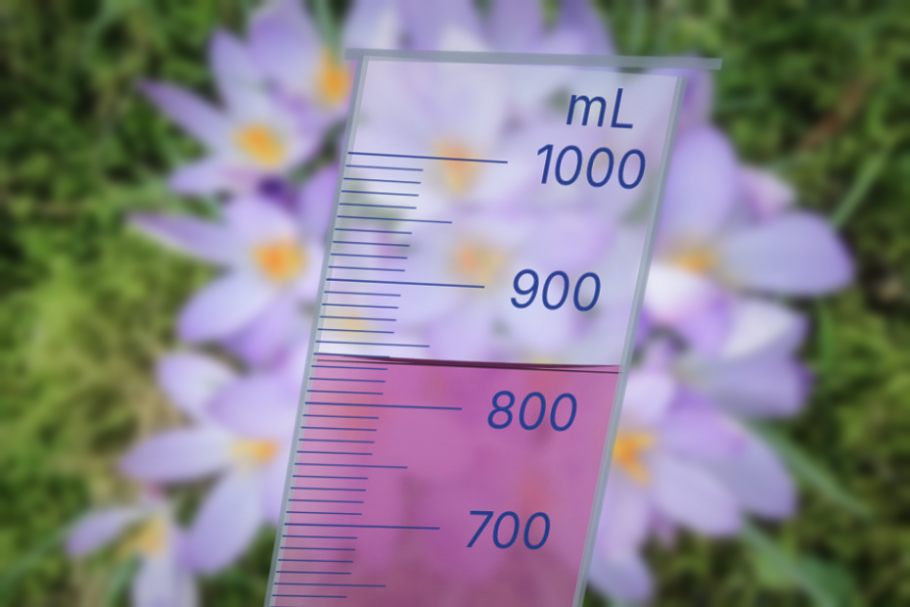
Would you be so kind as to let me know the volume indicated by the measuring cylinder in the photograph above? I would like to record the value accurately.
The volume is 835 mL
